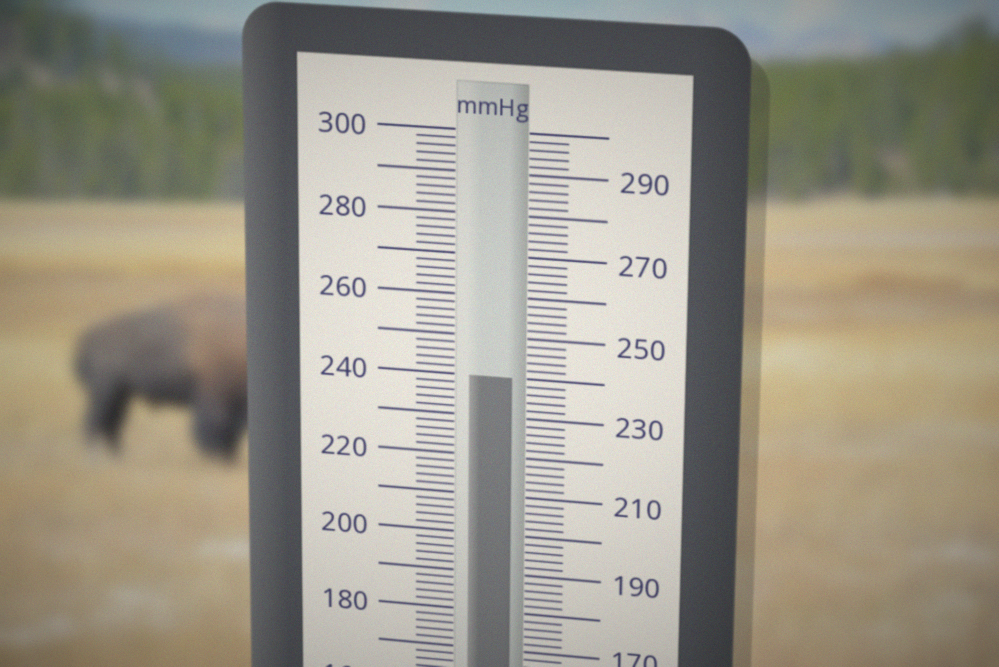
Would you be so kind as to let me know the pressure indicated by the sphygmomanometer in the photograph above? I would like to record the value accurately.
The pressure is 240 mmHg
